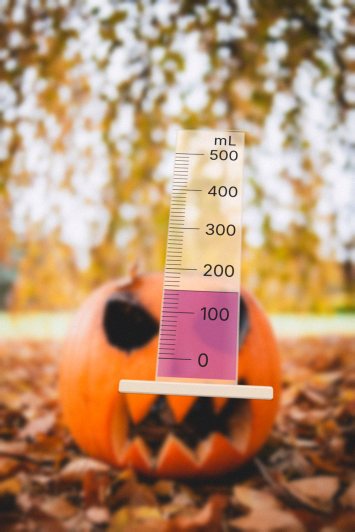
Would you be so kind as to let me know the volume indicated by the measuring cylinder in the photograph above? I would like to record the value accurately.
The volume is 150 mL
